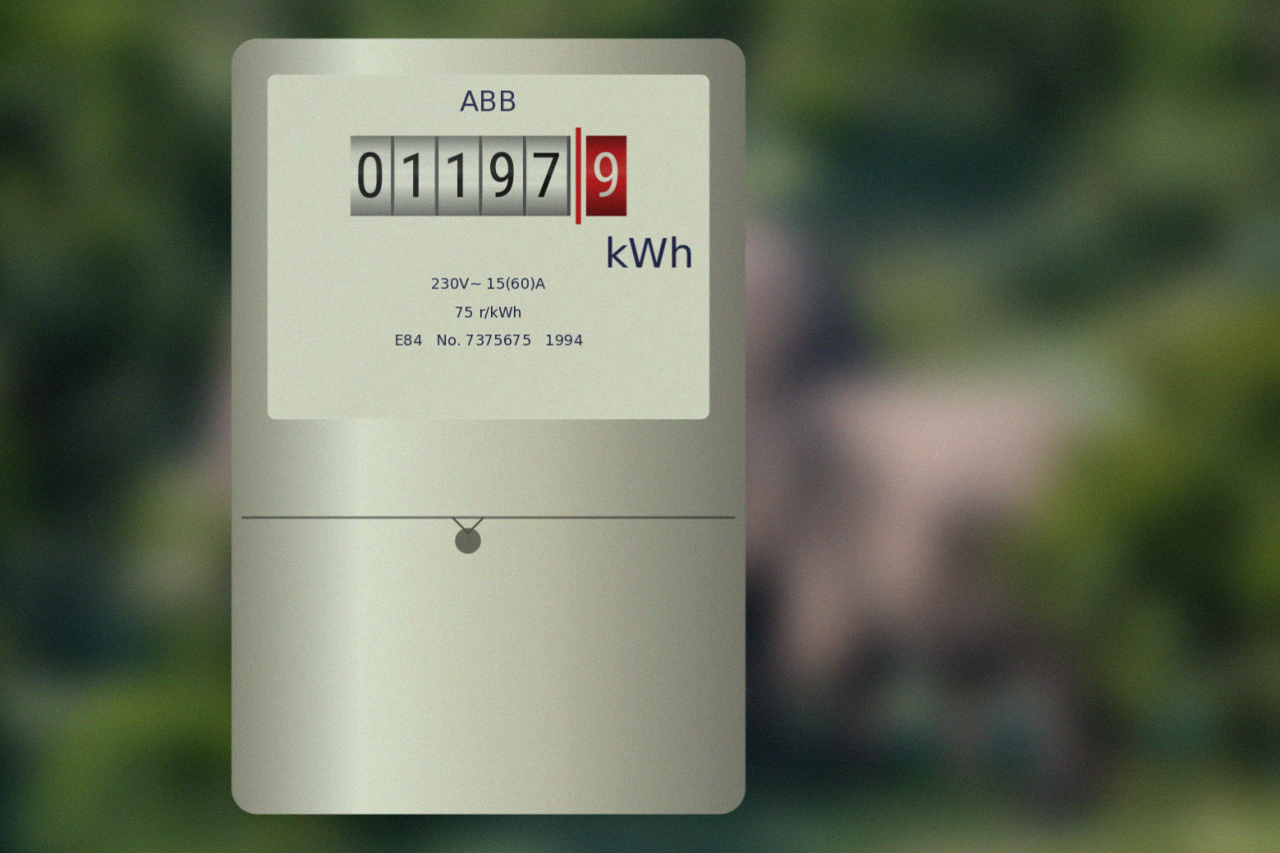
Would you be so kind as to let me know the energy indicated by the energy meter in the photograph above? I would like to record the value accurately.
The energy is 1197.9 kWh
